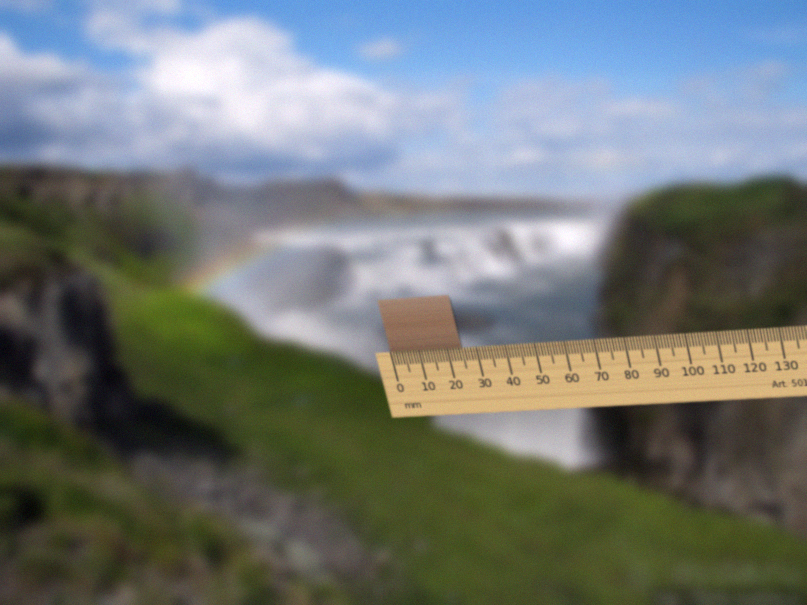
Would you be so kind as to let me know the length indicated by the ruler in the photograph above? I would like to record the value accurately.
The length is 25 mm
